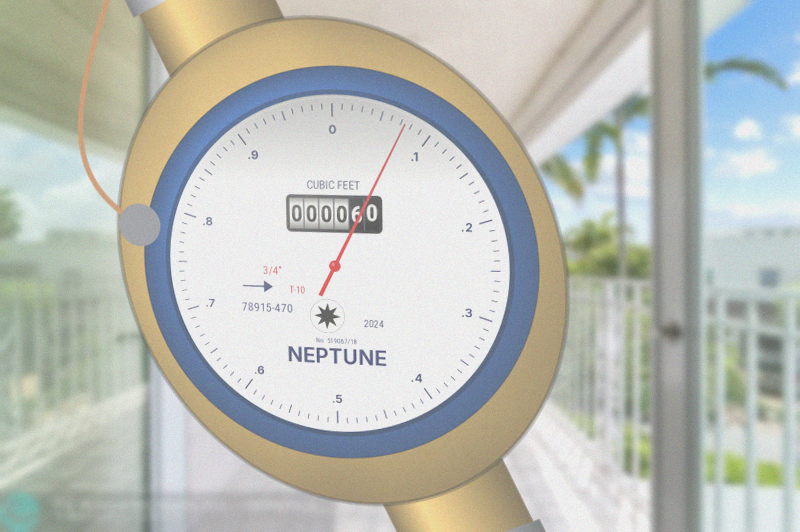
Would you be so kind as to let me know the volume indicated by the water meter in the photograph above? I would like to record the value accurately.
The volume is 60.07 ft³
